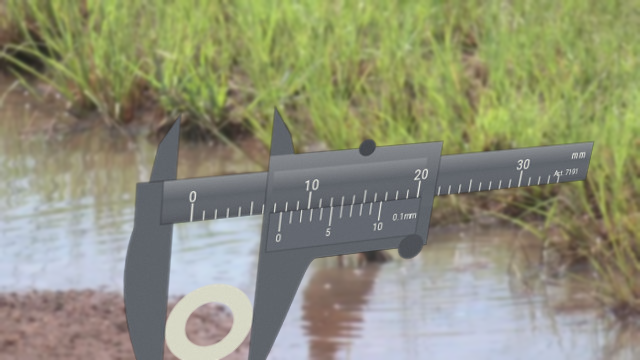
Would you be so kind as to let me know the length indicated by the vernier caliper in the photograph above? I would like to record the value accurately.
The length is 7.6 mm
